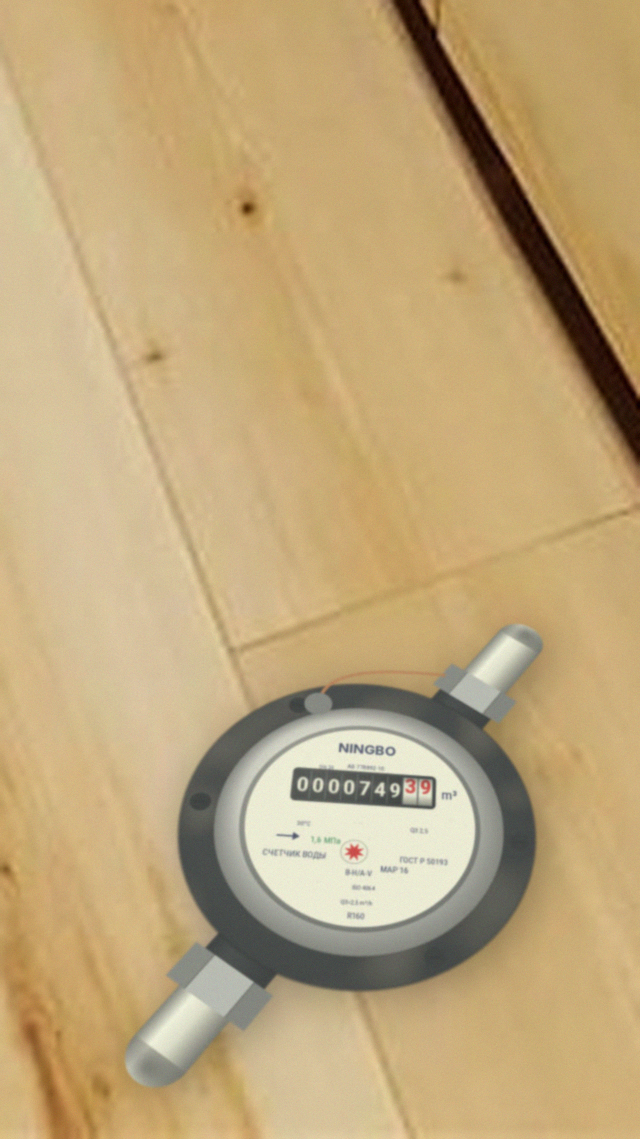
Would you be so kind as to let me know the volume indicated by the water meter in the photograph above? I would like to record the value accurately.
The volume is 749.39 m³
